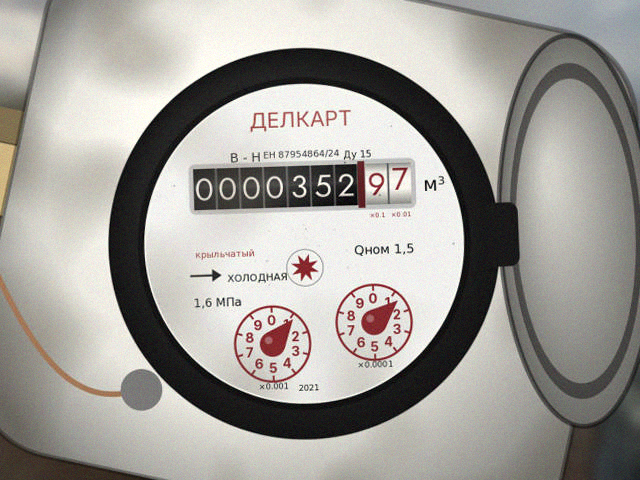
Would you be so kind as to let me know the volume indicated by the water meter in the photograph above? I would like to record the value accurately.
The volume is 352.9711 m³
